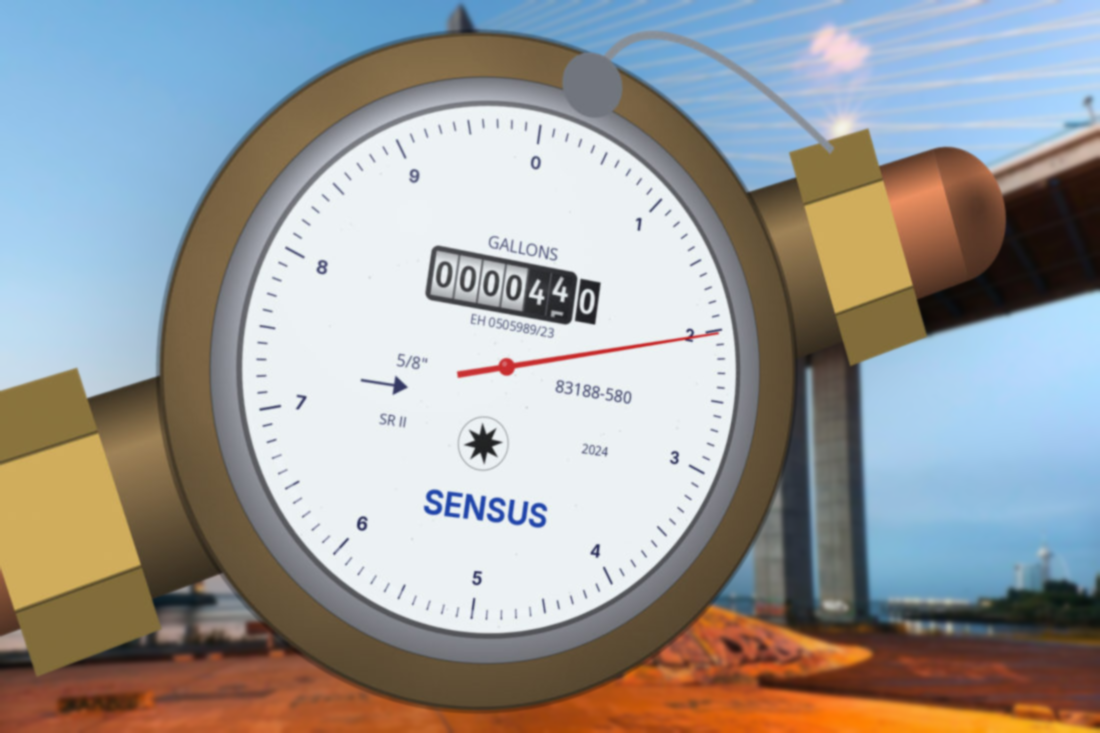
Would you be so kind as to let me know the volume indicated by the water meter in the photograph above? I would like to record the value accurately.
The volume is 442.0 gal
